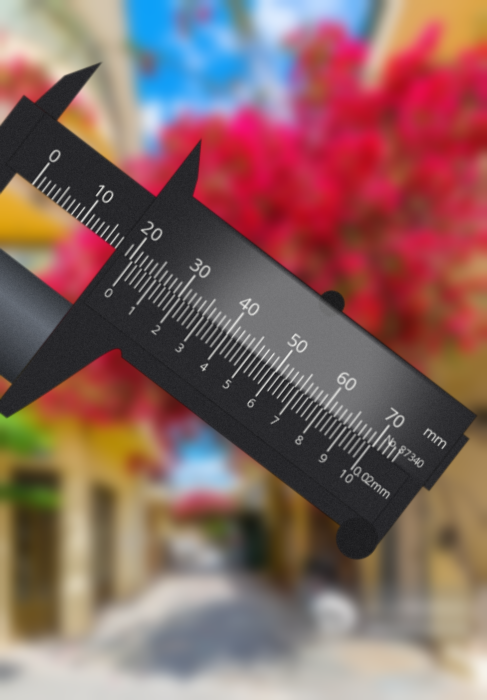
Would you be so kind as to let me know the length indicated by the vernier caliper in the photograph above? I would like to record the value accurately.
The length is 20.5 mm
